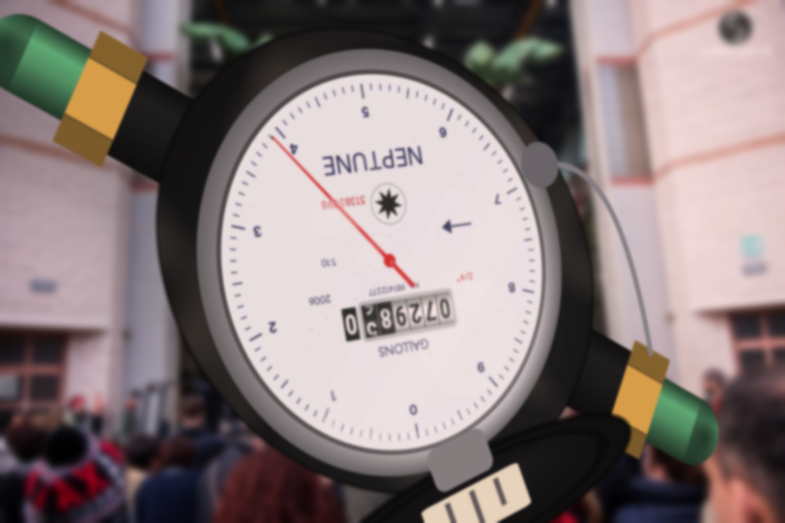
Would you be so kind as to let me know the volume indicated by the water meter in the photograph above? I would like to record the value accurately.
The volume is 729853.9 gal
